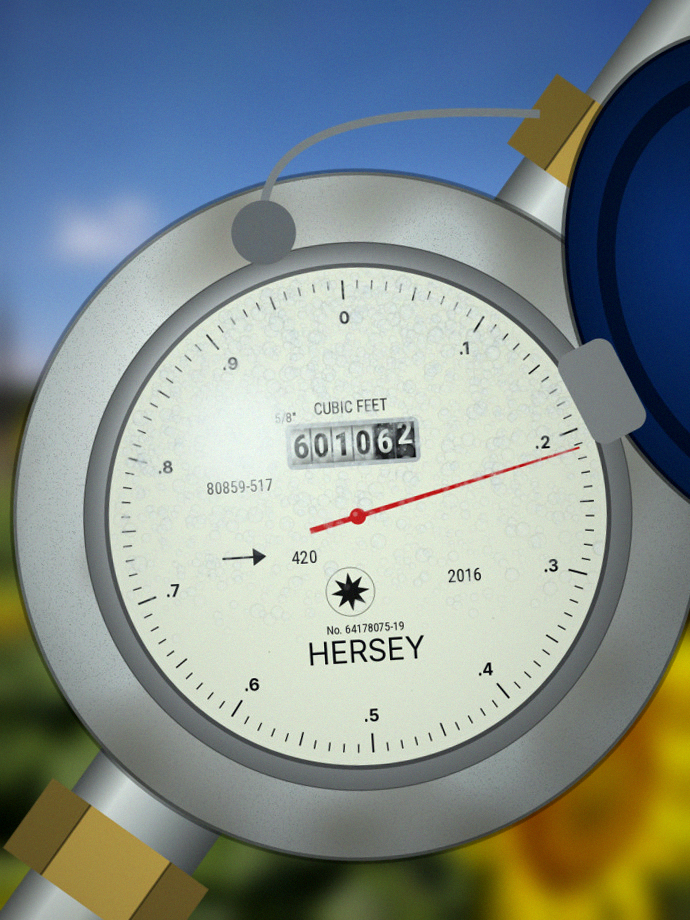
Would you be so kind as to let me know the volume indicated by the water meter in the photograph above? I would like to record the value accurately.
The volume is 601062.21 ft³
